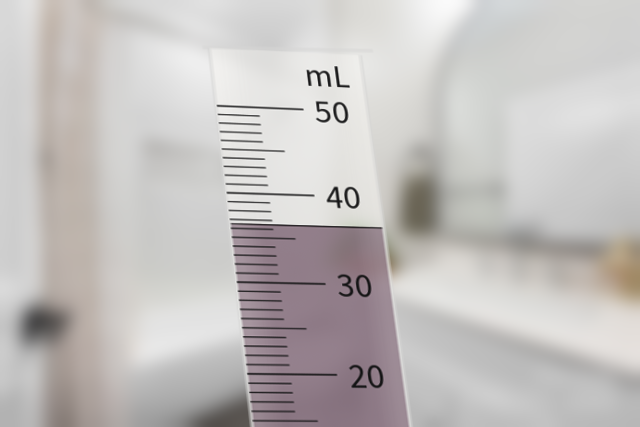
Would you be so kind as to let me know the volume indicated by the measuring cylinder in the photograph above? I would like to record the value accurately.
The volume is 36.5 mL
